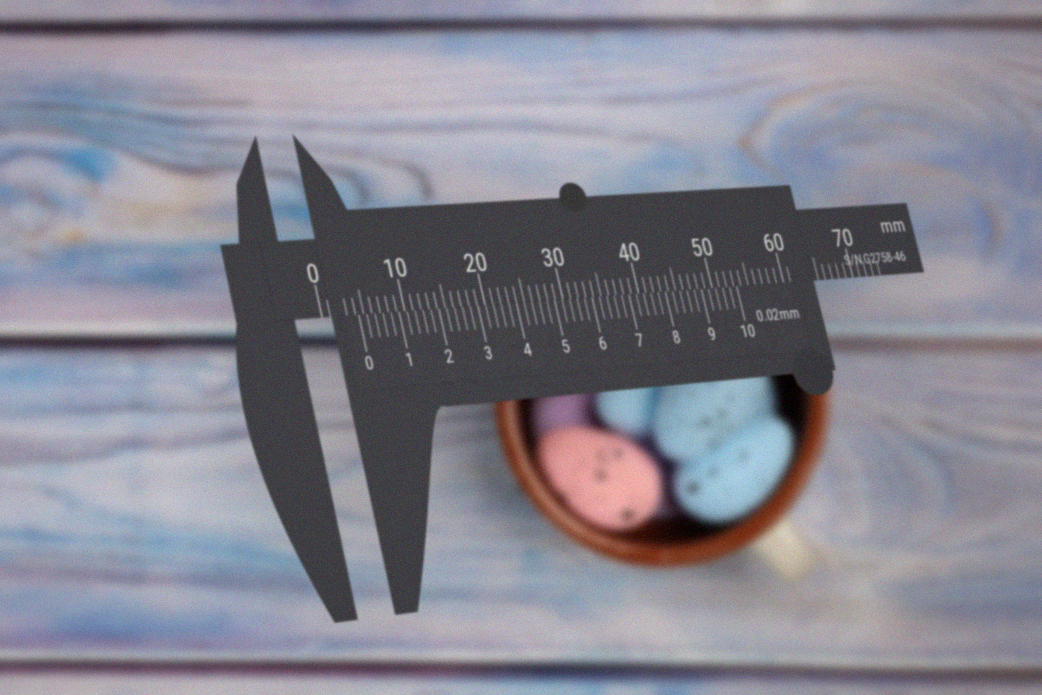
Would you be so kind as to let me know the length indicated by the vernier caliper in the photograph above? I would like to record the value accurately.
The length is 4.4 mm
